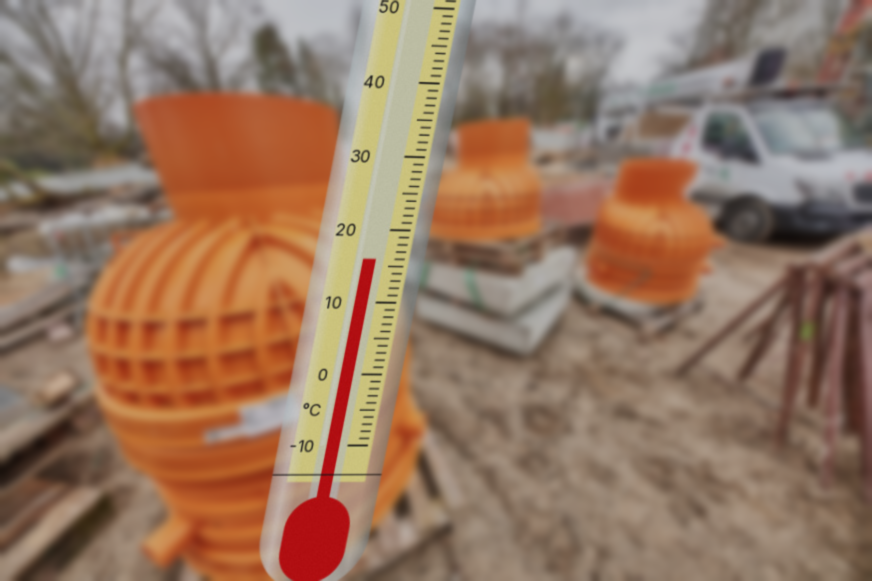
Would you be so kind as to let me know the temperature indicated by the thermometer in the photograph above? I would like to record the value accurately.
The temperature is 16 °C
